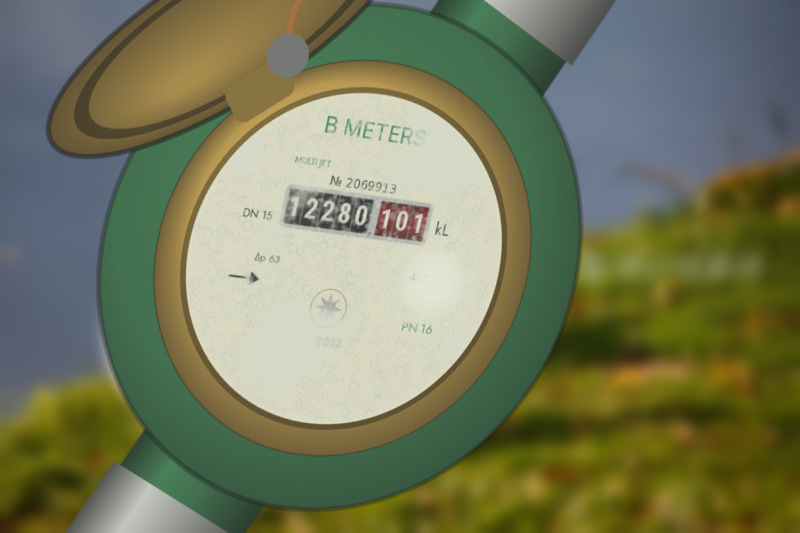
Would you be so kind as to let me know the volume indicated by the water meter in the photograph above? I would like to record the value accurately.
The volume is 12280.101 kL
